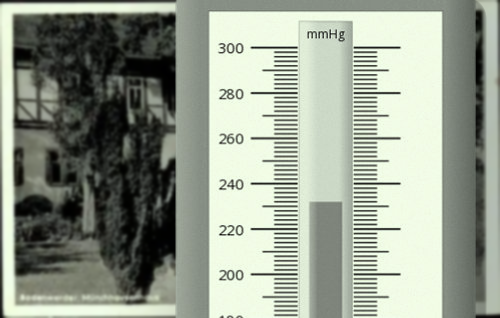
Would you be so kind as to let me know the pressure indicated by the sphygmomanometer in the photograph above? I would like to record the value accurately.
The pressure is 232 mmHg
